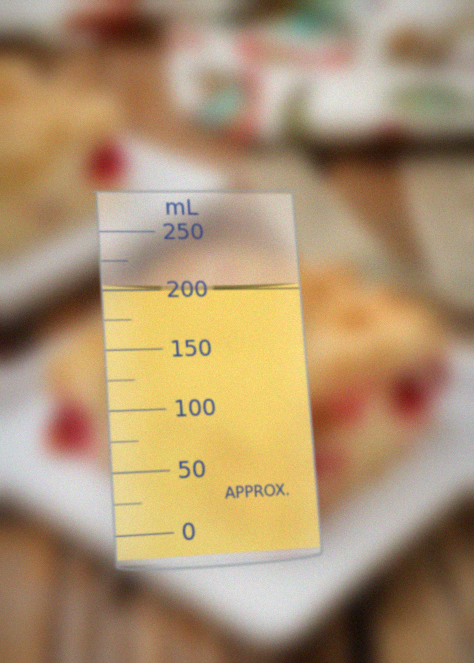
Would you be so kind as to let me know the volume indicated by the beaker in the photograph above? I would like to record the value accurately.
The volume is 200 mL
